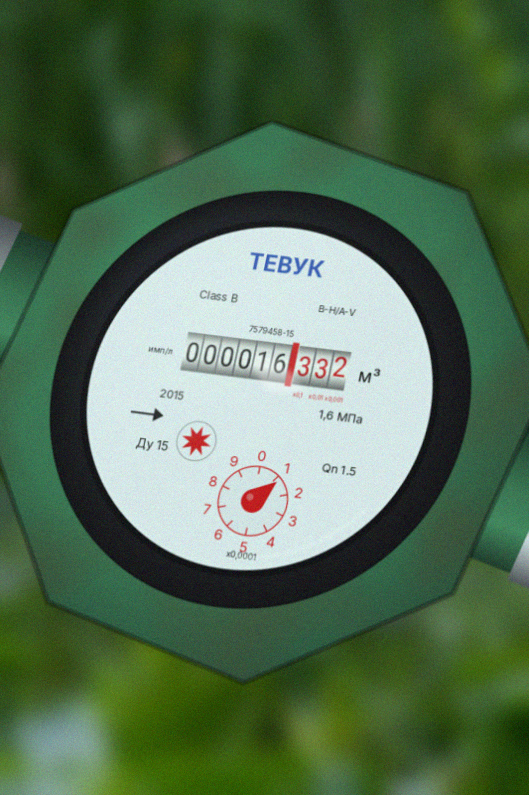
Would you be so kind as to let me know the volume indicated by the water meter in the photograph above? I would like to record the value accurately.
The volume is 16.3321 m³
